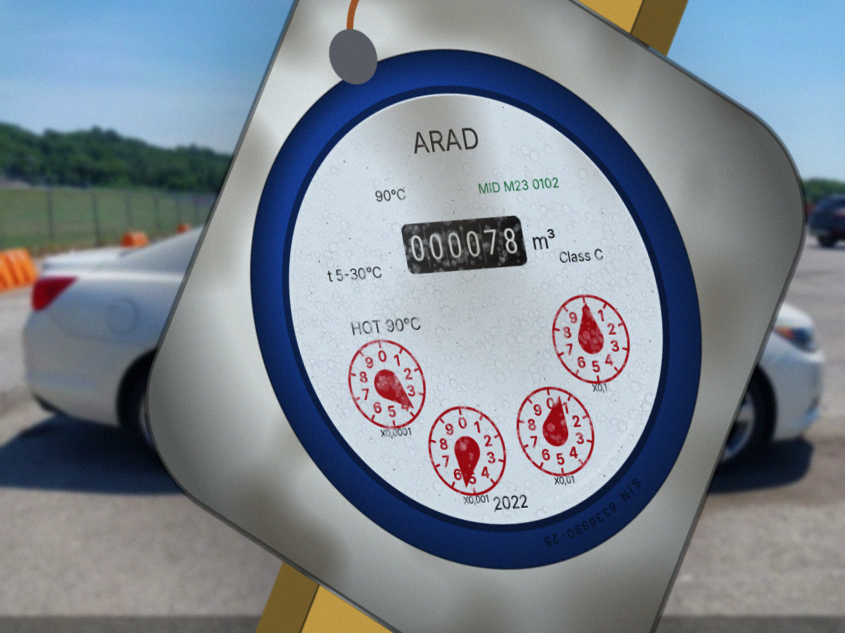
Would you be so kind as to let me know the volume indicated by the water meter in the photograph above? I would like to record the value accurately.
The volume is 78.0053 m³
